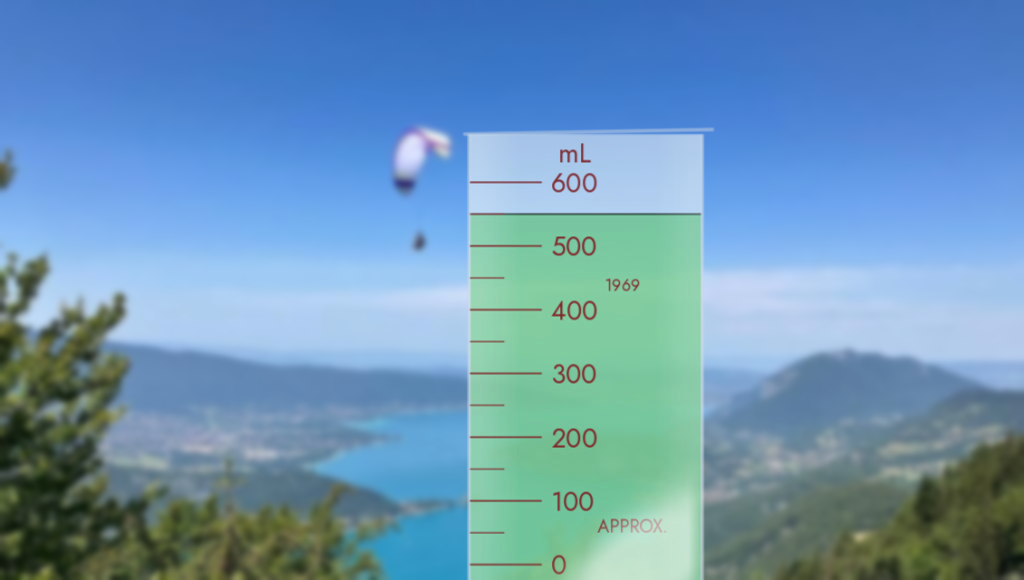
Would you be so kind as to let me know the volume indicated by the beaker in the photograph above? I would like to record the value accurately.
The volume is 550 mL
